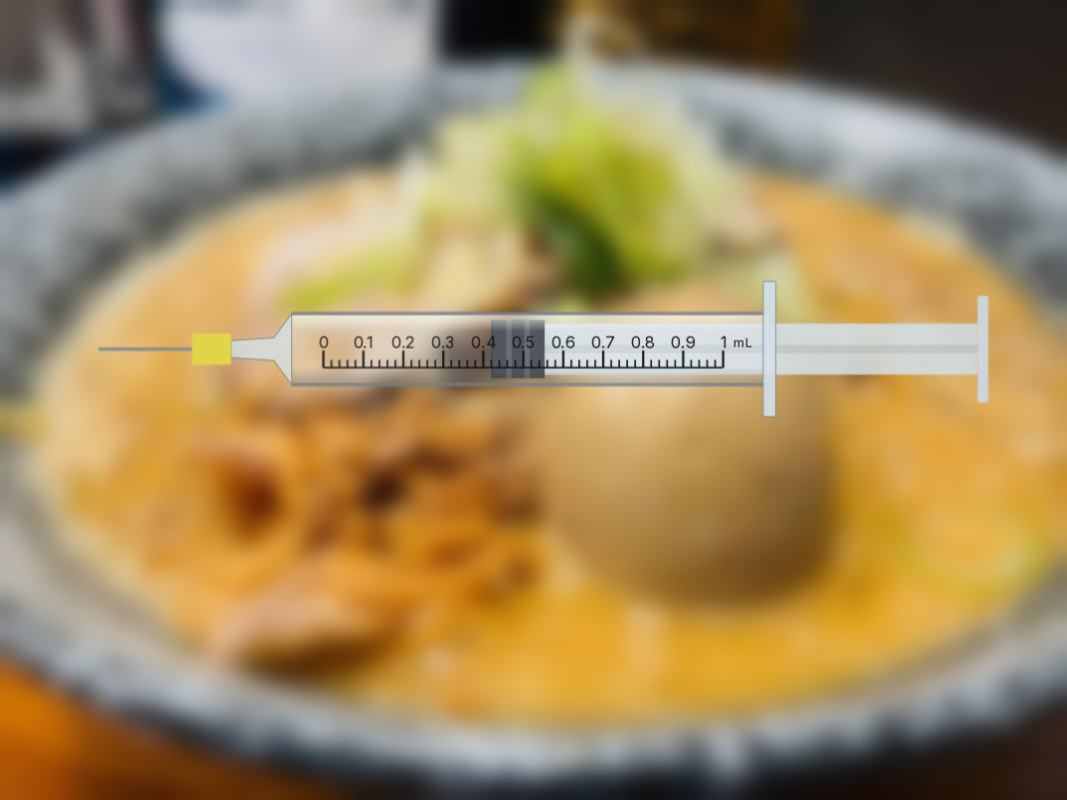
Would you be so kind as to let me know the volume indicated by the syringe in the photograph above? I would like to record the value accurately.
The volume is 0.42 mL
